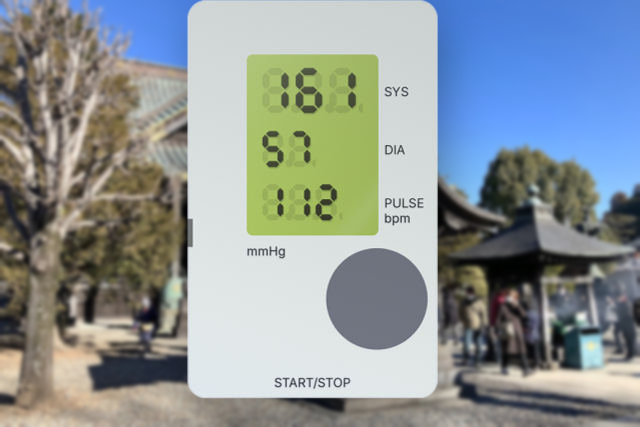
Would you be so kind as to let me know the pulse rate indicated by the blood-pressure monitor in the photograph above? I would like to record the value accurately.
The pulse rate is 112 bpm
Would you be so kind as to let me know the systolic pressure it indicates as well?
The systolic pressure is 161 mmHg
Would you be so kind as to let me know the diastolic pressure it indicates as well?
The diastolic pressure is 57 mmHg
